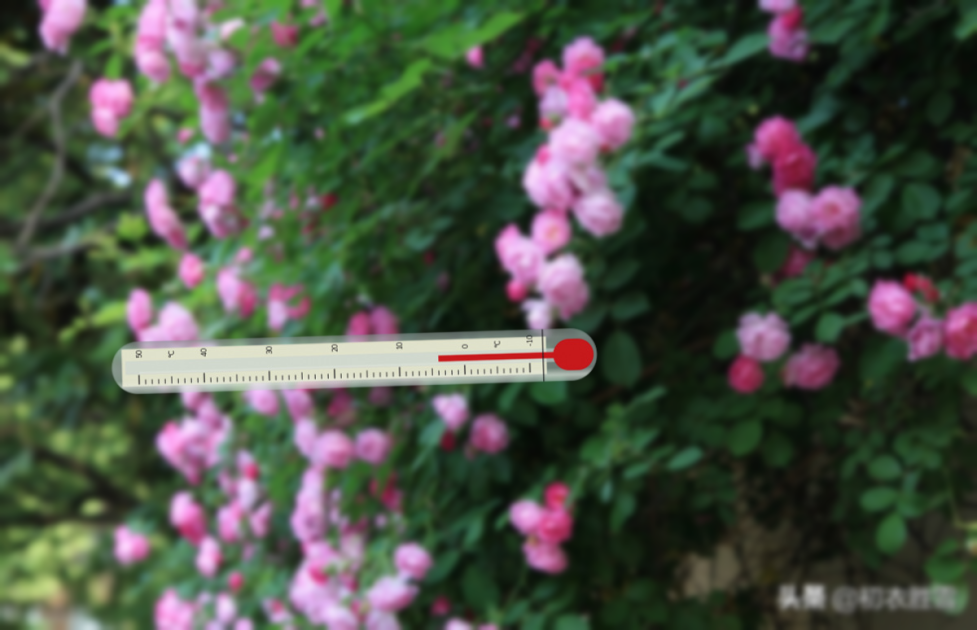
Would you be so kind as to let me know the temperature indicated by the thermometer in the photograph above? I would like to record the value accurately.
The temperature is 4 °C
